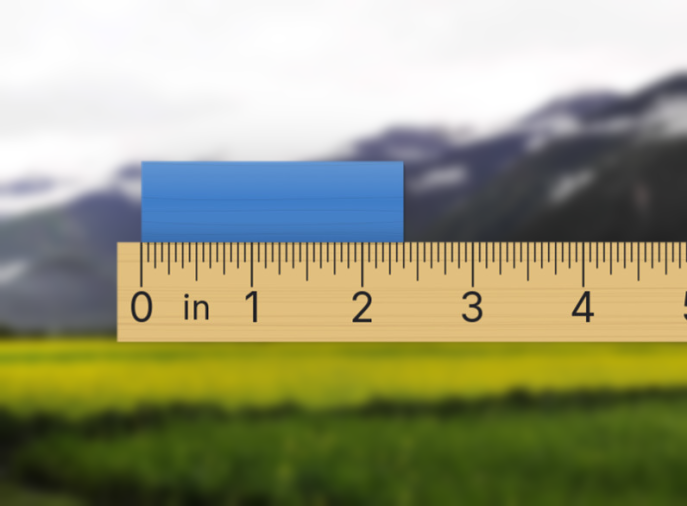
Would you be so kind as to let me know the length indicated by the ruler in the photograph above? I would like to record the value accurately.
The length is 2.375 in
